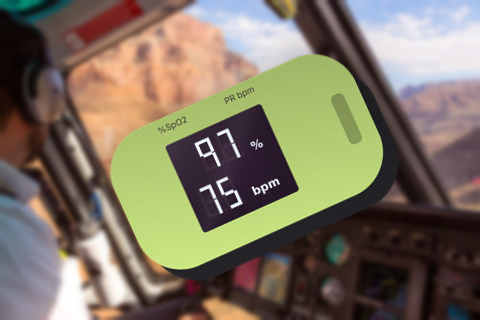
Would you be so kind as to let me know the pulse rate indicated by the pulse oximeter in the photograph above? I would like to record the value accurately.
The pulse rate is 75 bpm
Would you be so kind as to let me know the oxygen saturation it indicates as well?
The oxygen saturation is 97 %
